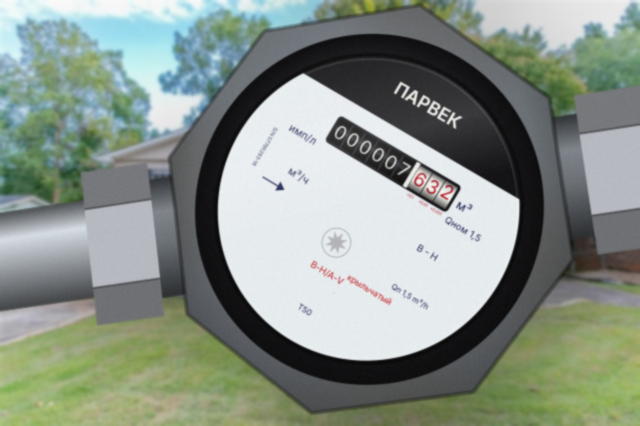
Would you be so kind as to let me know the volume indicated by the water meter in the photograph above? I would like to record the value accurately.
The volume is 7.632 m³
